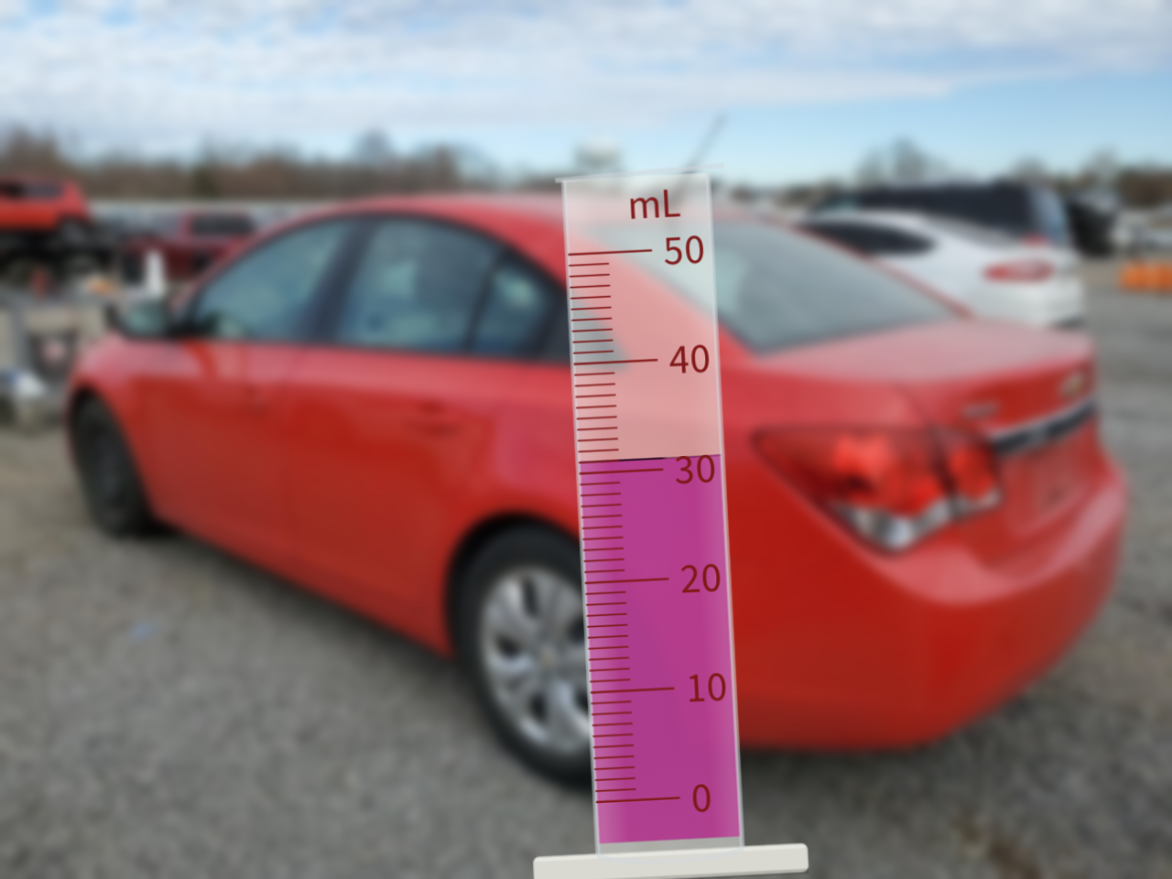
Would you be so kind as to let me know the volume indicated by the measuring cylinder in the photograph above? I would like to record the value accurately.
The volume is 31 mL
